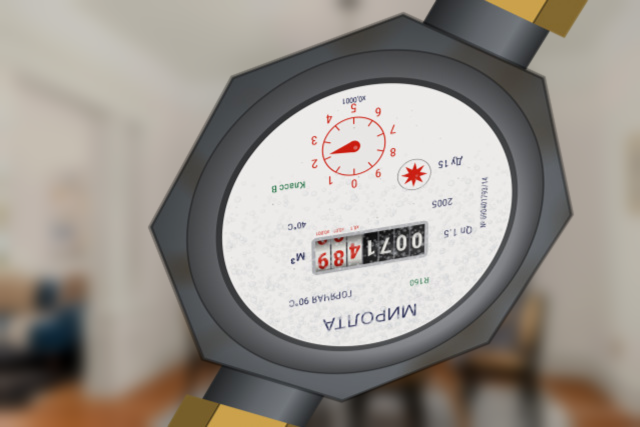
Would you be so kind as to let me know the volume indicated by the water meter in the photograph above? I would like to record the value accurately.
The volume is 71.4892 m³
